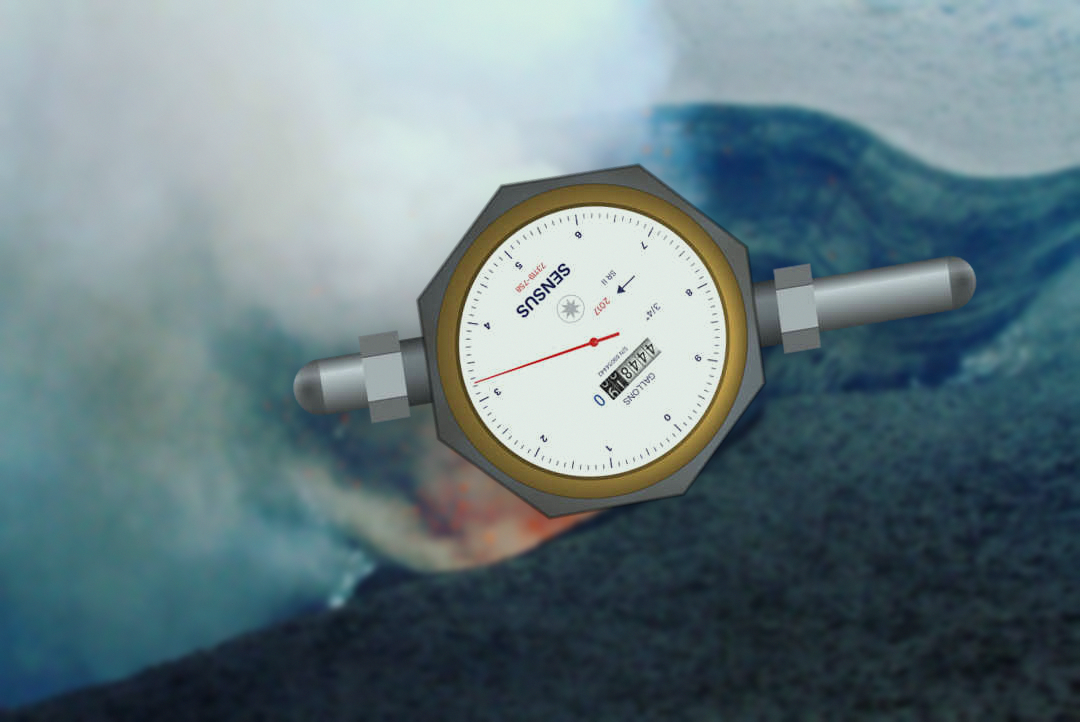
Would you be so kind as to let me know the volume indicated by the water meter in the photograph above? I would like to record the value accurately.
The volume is 4448193.2 gal
